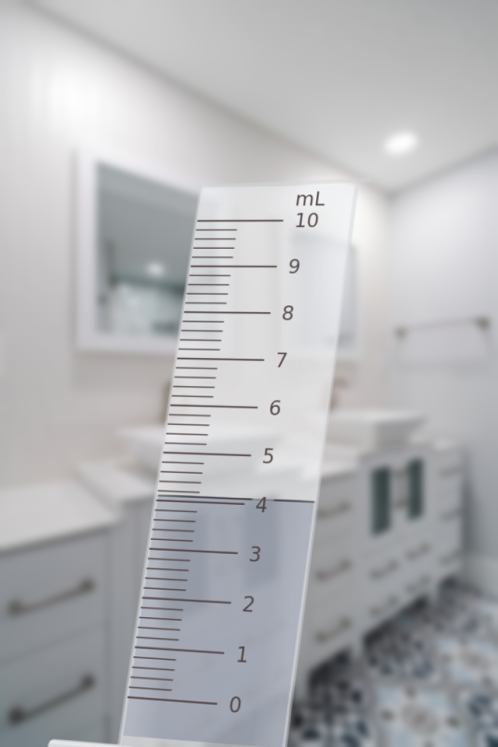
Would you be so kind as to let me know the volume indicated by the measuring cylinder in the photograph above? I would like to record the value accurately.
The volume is 4.1 mL
